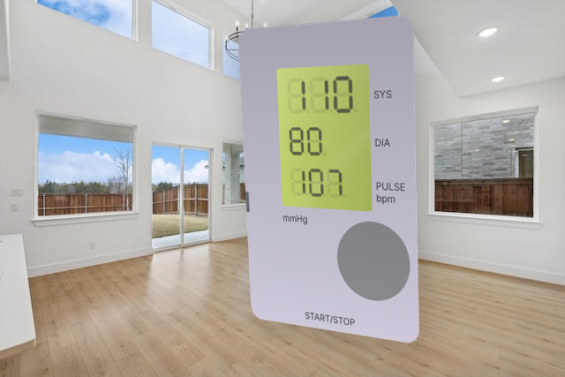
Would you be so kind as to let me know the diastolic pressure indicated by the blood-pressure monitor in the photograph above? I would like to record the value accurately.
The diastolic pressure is 80 mmHg
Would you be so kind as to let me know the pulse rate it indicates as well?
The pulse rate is 107 bpm
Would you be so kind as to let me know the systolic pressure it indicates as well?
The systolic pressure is 110 mmHg
